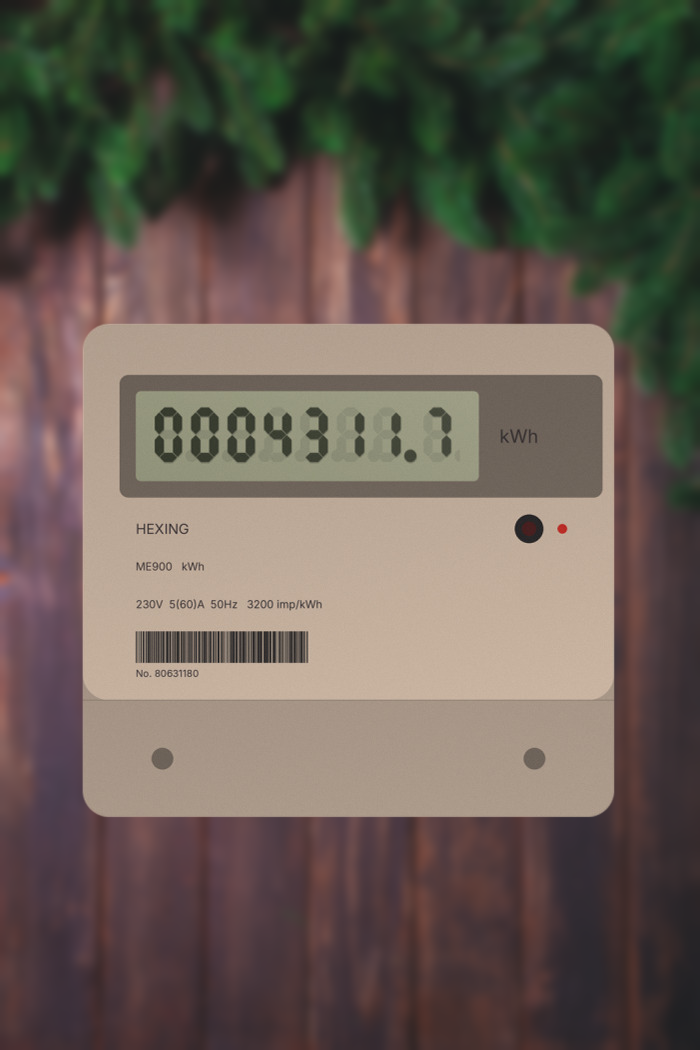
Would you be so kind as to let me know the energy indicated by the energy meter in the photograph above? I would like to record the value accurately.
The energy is 4311.7 kWh
